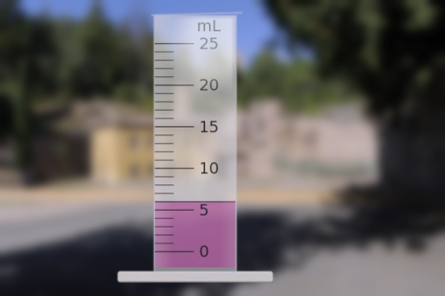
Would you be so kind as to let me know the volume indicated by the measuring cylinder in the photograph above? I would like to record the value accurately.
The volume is 6 mL
